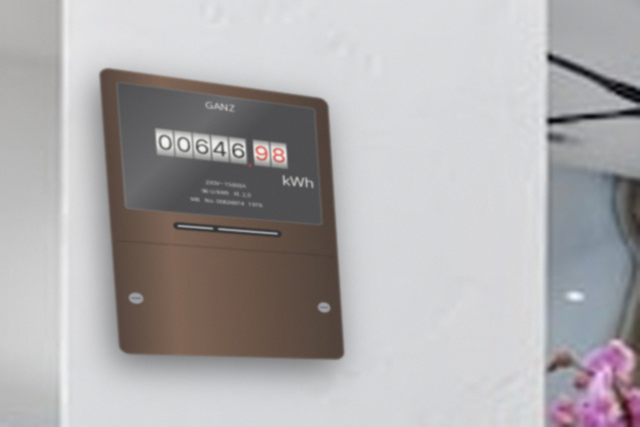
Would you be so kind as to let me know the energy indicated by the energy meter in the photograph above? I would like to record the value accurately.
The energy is 646.98 kWh
